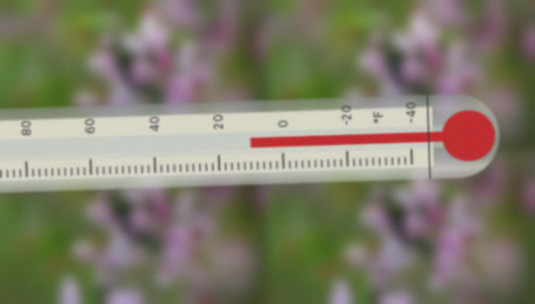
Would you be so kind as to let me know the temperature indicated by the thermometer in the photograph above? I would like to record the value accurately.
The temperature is 10 °F
